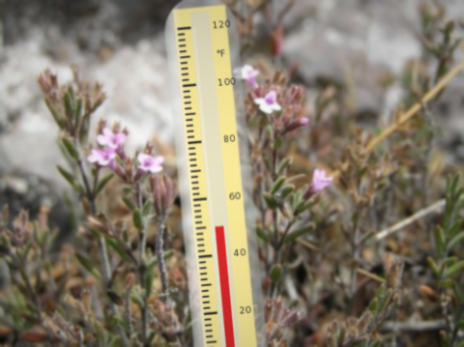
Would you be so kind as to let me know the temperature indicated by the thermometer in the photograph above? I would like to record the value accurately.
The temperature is 50 °F
